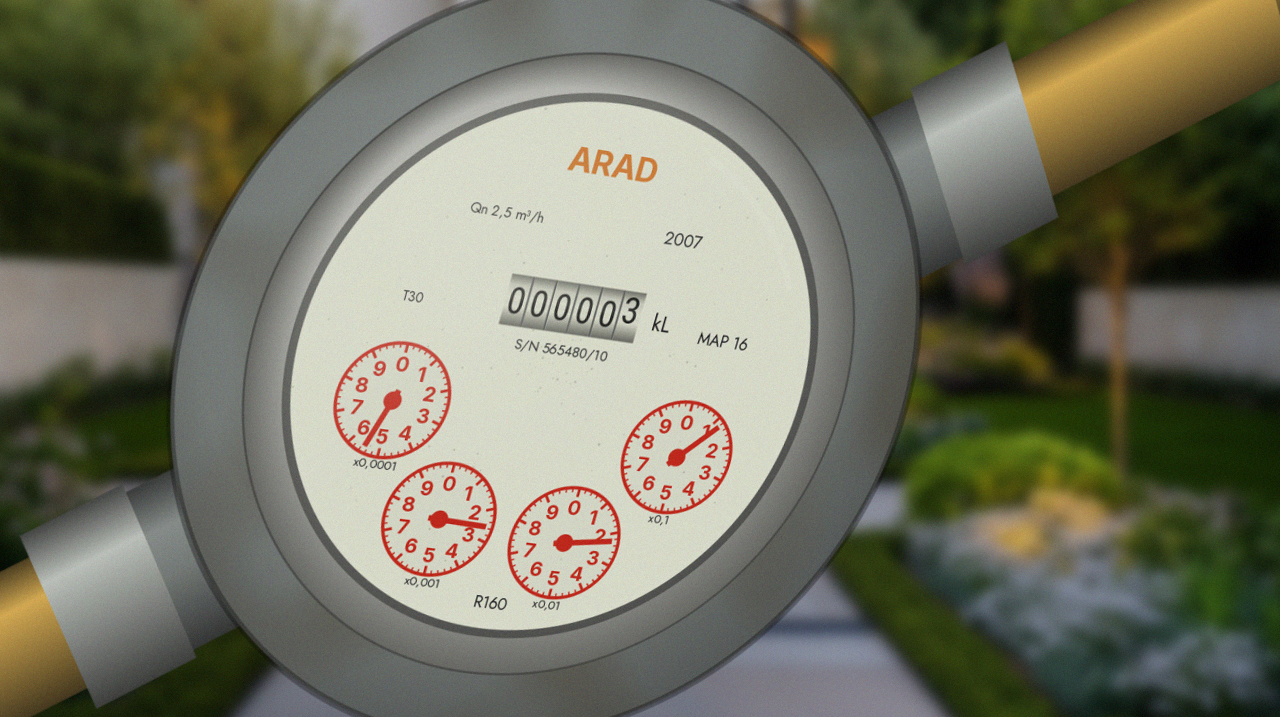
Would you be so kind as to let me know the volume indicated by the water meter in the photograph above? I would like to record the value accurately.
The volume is 3.1225 kL
